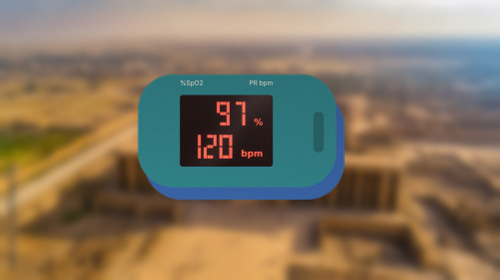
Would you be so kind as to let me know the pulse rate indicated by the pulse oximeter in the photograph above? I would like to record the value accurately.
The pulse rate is 120 bpm
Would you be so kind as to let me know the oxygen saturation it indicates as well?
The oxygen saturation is 97 %
